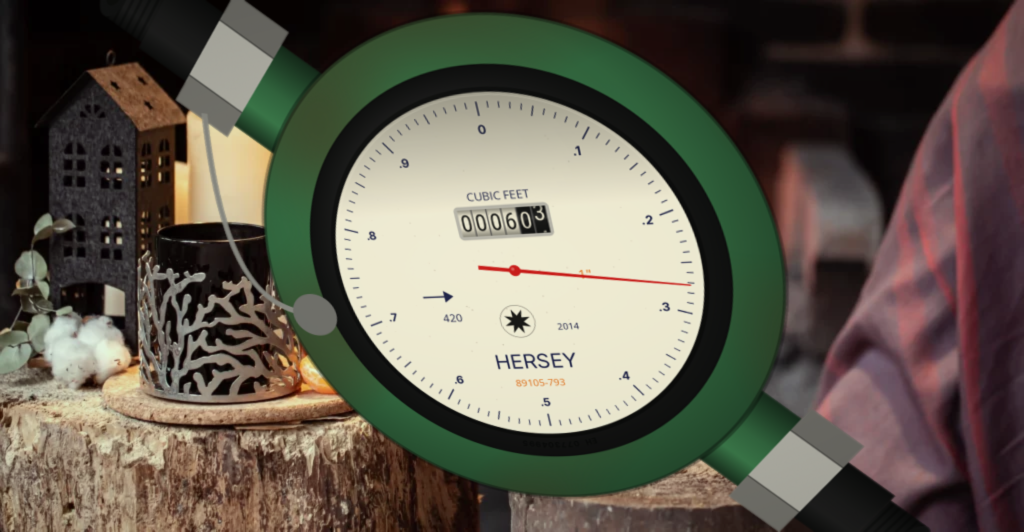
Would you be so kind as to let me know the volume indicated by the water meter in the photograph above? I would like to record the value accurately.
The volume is 603.27 ft³
